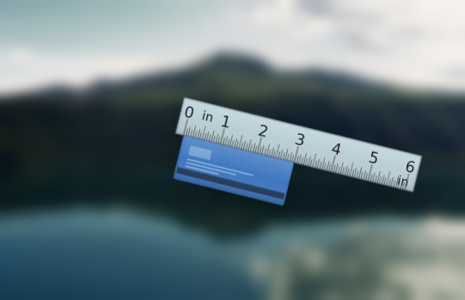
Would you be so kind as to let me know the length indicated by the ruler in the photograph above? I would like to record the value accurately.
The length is 3 in
